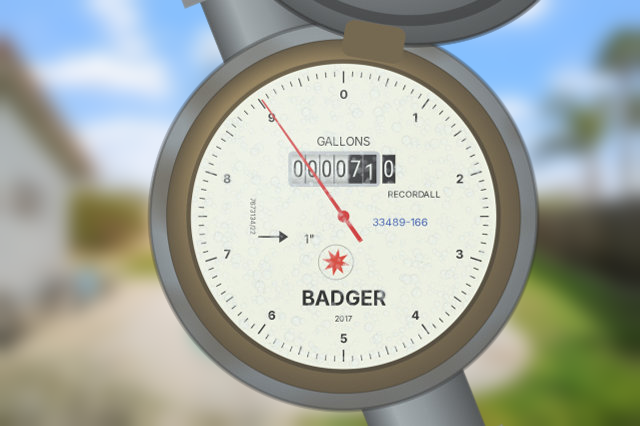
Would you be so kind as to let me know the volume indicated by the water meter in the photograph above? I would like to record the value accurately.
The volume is 709.0 gal
